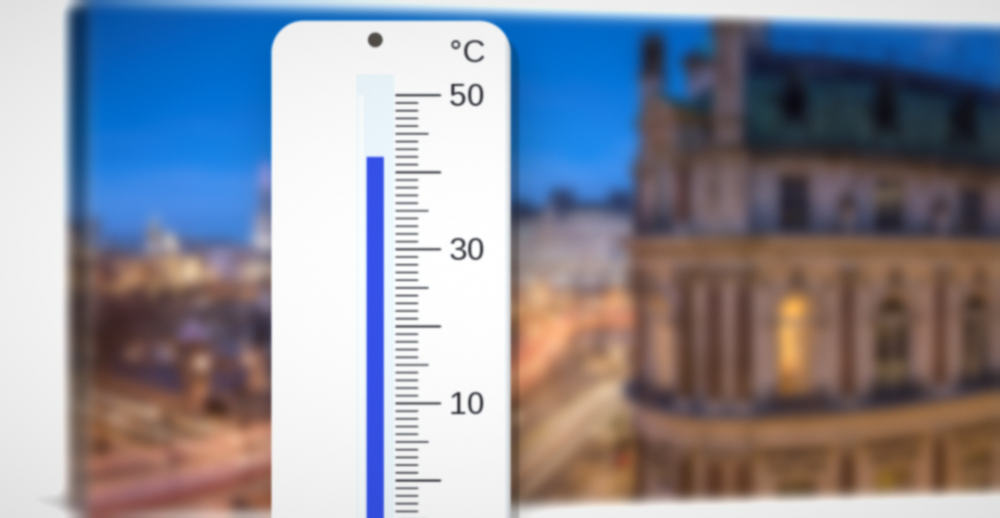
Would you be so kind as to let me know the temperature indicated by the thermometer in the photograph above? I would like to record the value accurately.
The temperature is 42 °C
